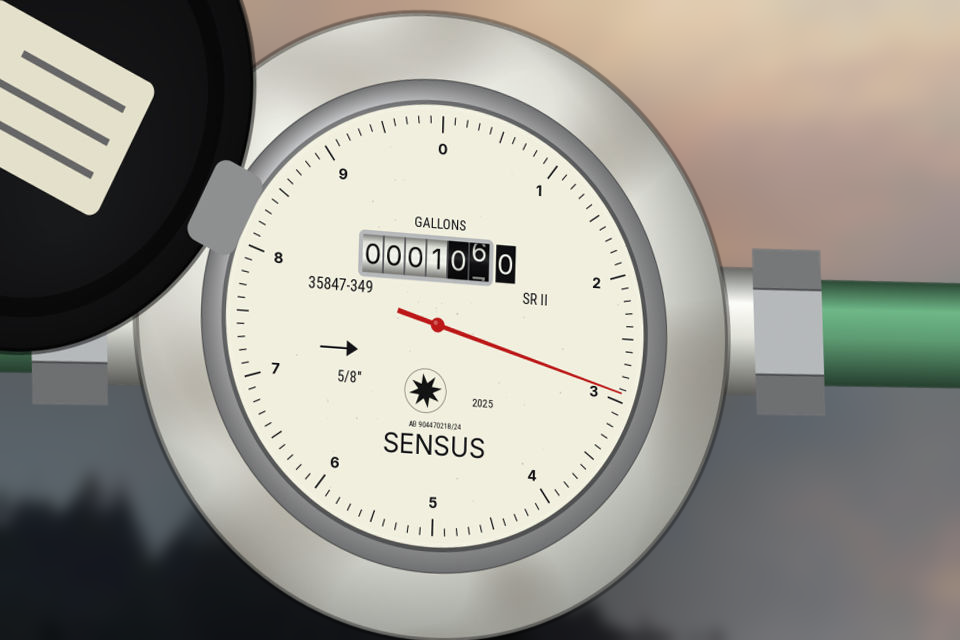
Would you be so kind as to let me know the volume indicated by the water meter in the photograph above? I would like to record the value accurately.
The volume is 1062.9 gal
